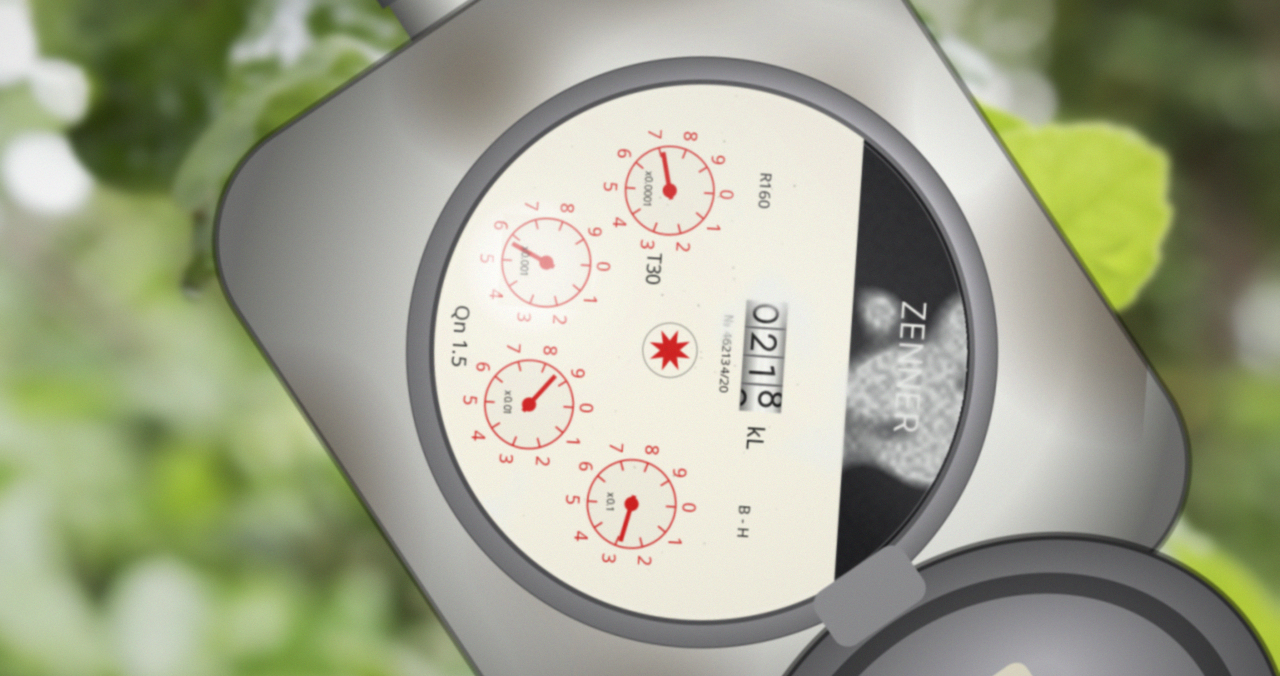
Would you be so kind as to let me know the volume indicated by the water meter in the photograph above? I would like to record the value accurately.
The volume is 218.2857 kL
